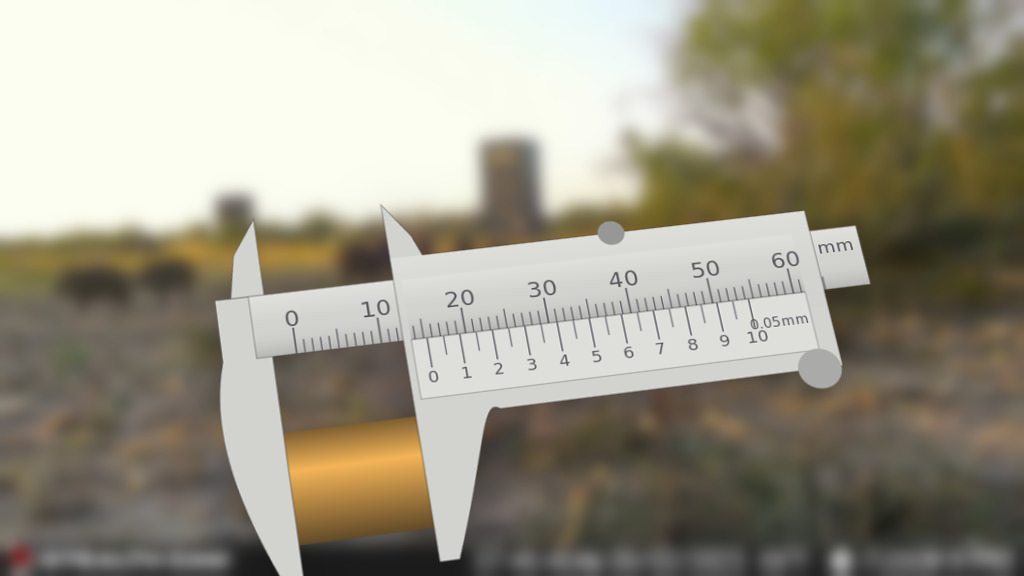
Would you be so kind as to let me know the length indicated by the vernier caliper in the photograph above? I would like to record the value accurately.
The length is 15.4 mm
